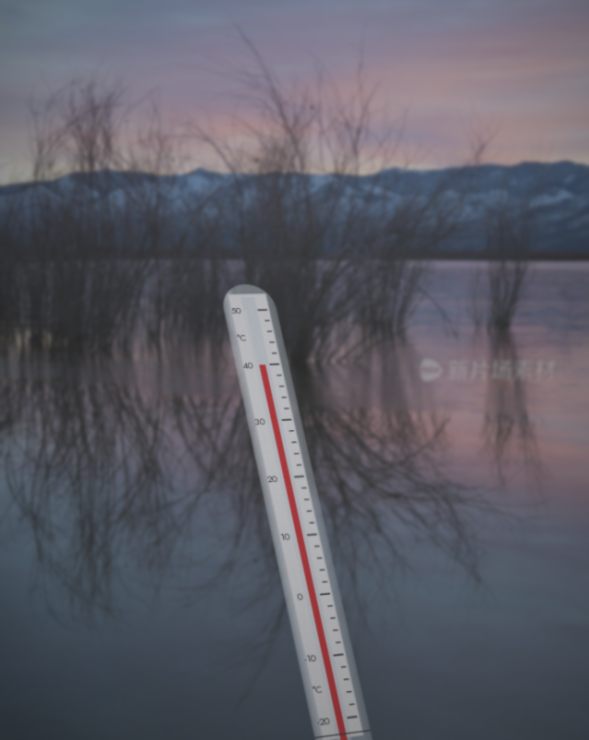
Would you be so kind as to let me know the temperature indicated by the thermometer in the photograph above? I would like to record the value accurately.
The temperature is 40 °C
